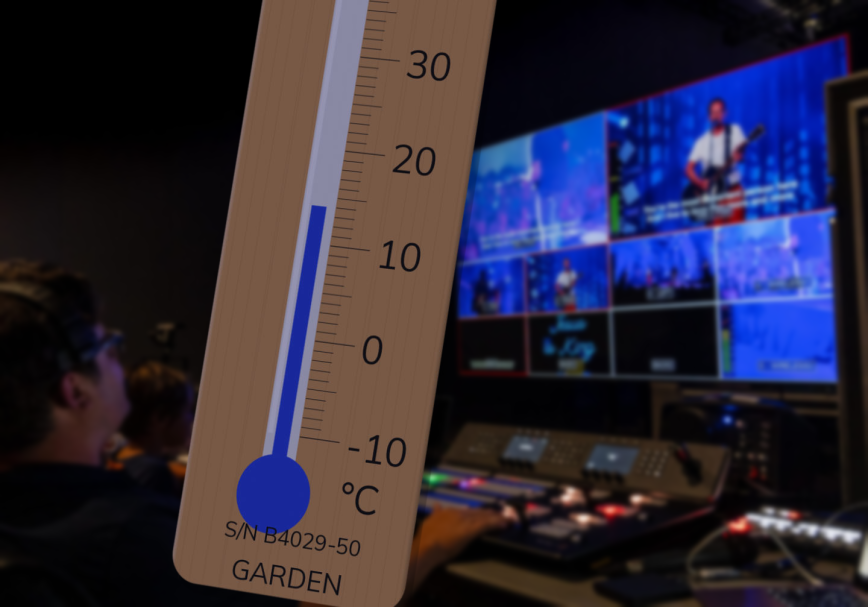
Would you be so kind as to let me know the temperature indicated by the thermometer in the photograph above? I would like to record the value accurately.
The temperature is 14 °C
